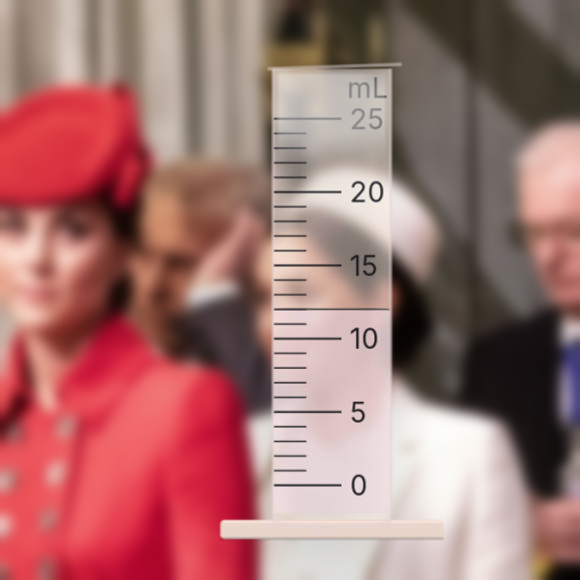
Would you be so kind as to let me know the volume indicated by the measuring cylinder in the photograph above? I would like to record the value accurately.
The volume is 12 mL
